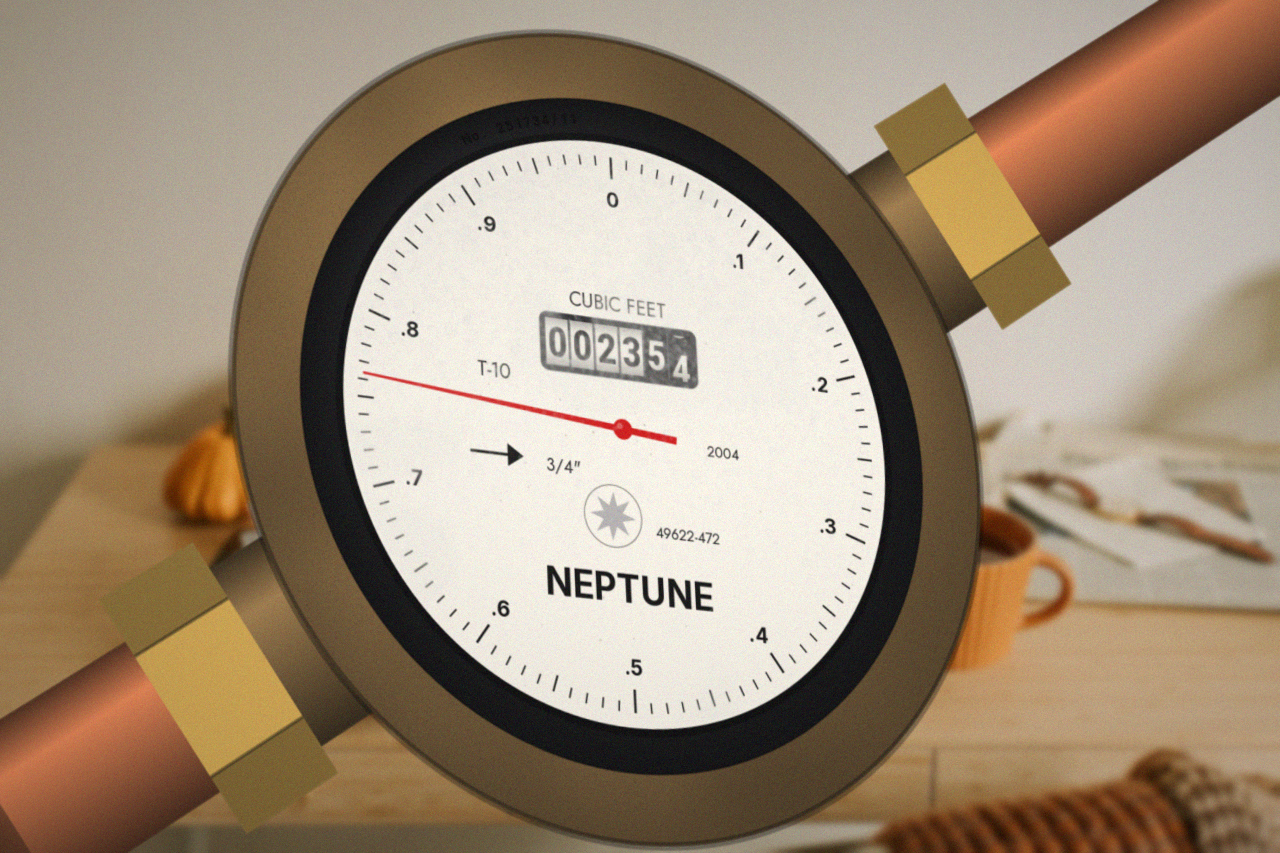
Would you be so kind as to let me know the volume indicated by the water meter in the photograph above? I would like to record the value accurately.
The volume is 2353.76 ft³
